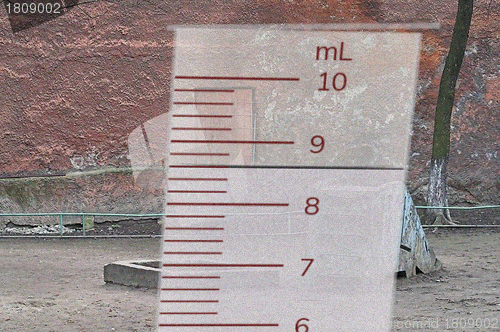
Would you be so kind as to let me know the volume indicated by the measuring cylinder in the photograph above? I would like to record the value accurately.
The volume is 8.6 mL
